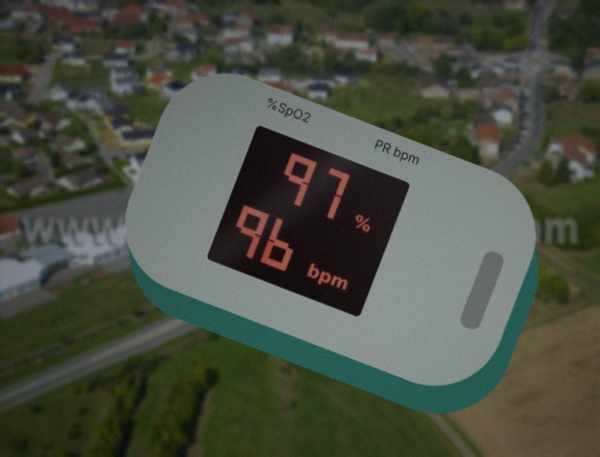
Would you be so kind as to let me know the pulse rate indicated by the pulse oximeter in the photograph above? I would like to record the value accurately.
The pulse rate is 96 bpm
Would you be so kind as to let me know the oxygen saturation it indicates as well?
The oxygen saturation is 97 %
